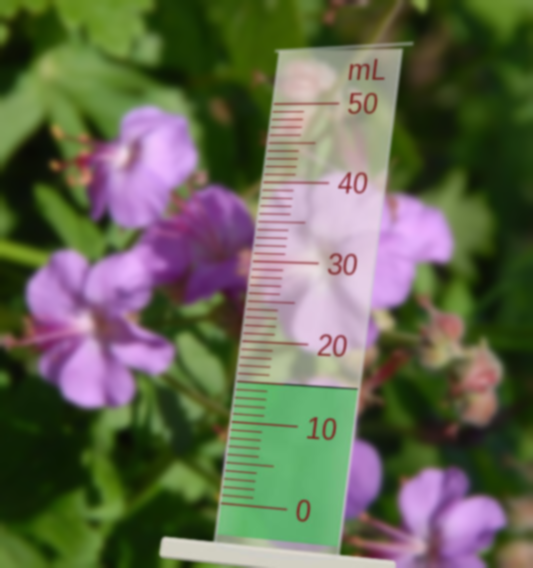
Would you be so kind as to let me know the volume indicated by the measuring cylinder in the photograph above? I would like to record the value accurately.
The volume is 15 mL
